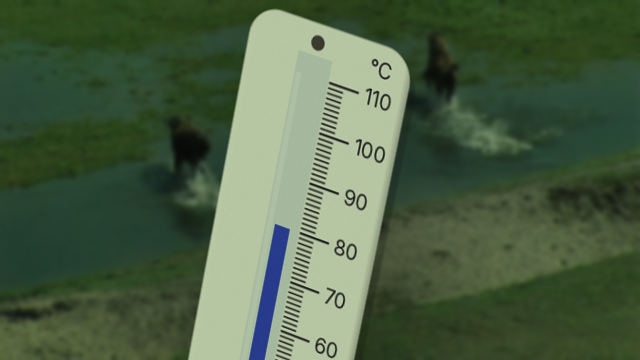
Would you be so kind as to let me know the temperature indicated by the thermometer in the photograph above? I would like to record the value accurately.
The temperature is 80 °C
